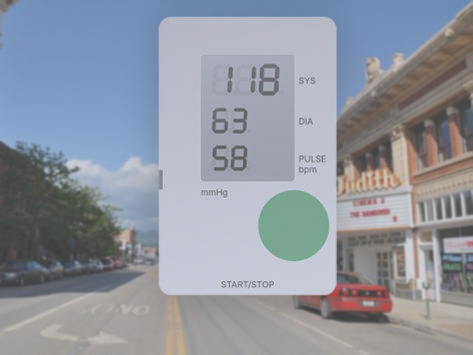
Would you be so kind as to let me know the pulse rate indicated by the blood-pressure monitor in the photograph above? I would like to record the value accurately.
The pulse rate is 58 bpm
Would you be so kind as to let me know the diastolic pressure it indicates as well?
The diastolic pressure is 63 mmHg
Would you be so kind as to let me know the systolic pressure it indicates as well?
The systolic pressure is 118 mmHg
